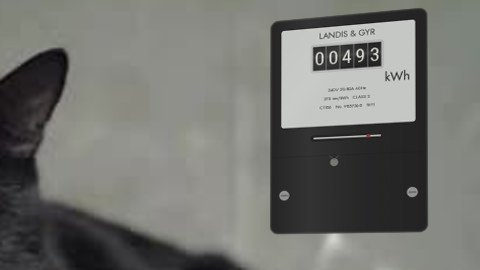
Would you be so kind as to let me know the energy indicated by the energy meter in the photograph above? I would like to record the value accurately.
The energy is 493 kWh
